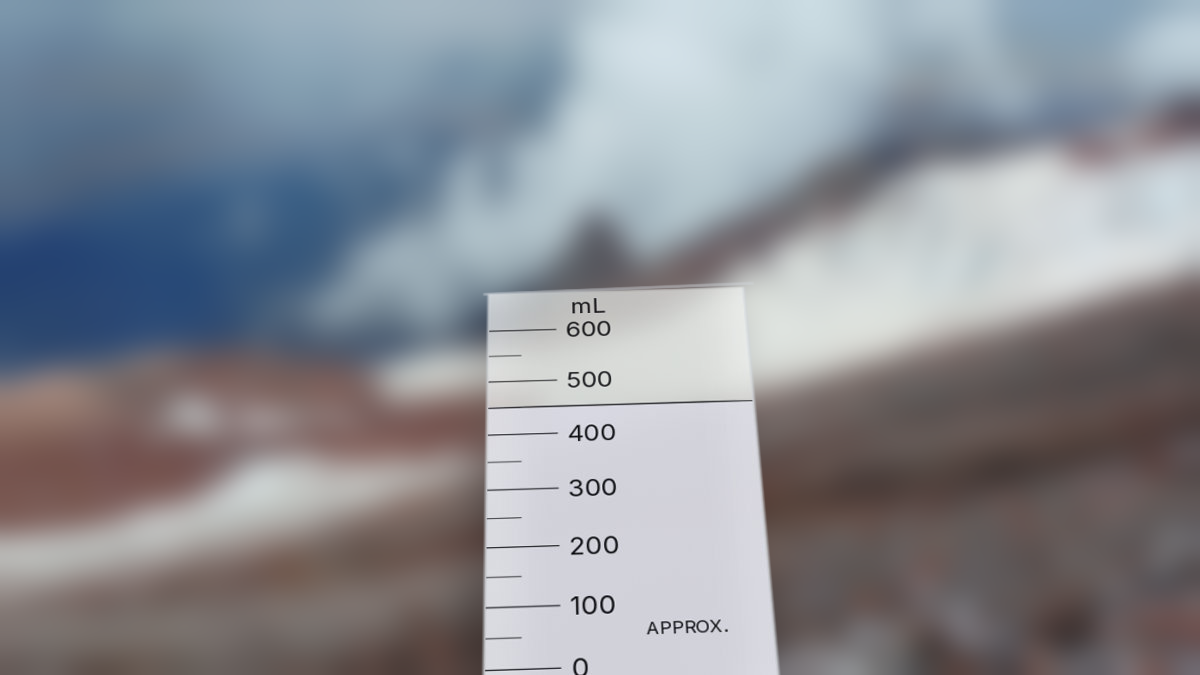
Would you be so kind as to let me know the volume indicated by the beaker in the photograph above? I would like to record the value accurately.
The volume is 450 mL
